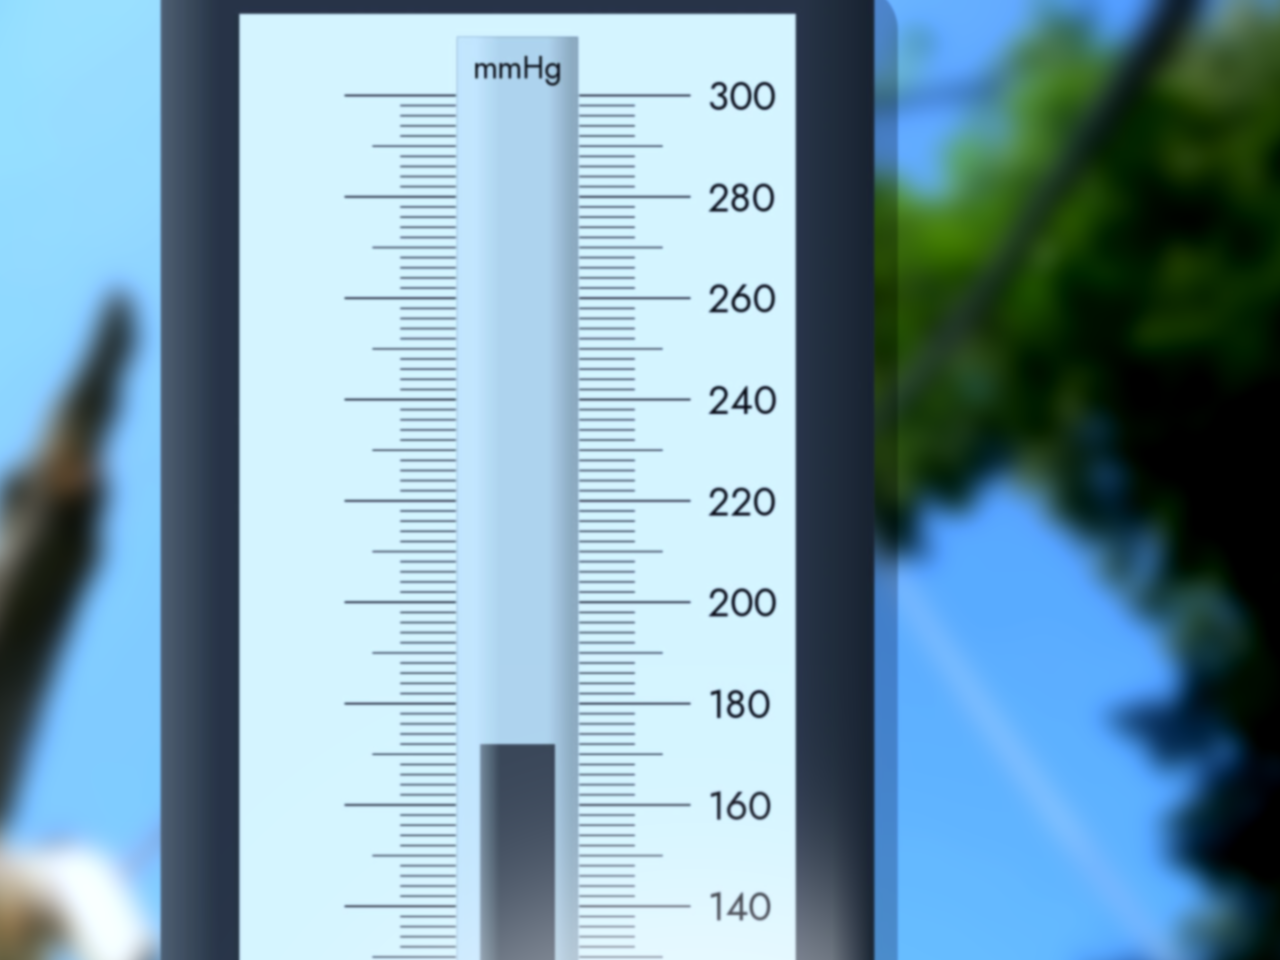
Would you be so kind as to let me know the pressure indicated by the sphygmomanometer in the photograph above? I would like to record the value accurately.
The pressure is 172 mmHg
